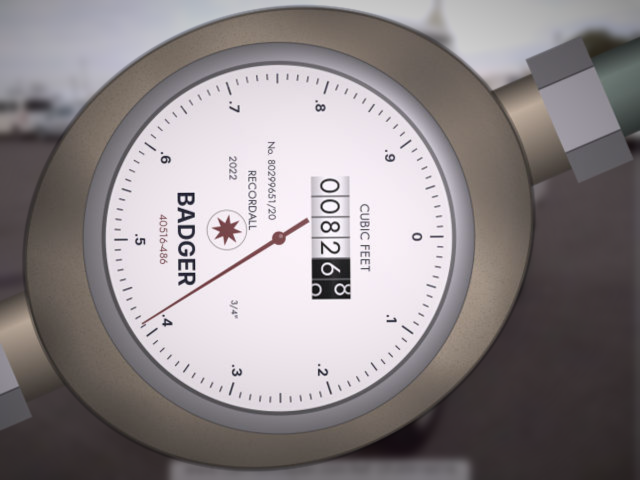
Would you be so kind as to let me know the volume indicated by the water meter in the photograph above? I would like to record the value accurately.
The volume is 8268.41 ft³
